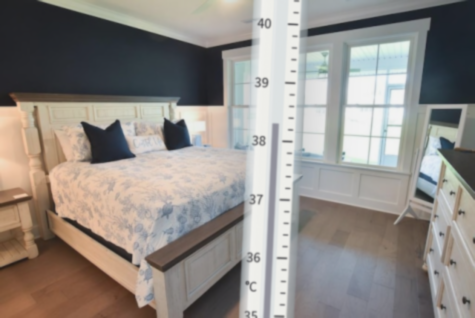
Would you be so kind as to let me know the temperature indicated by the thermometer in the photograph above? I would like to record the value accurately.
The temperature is 38.3 °C
